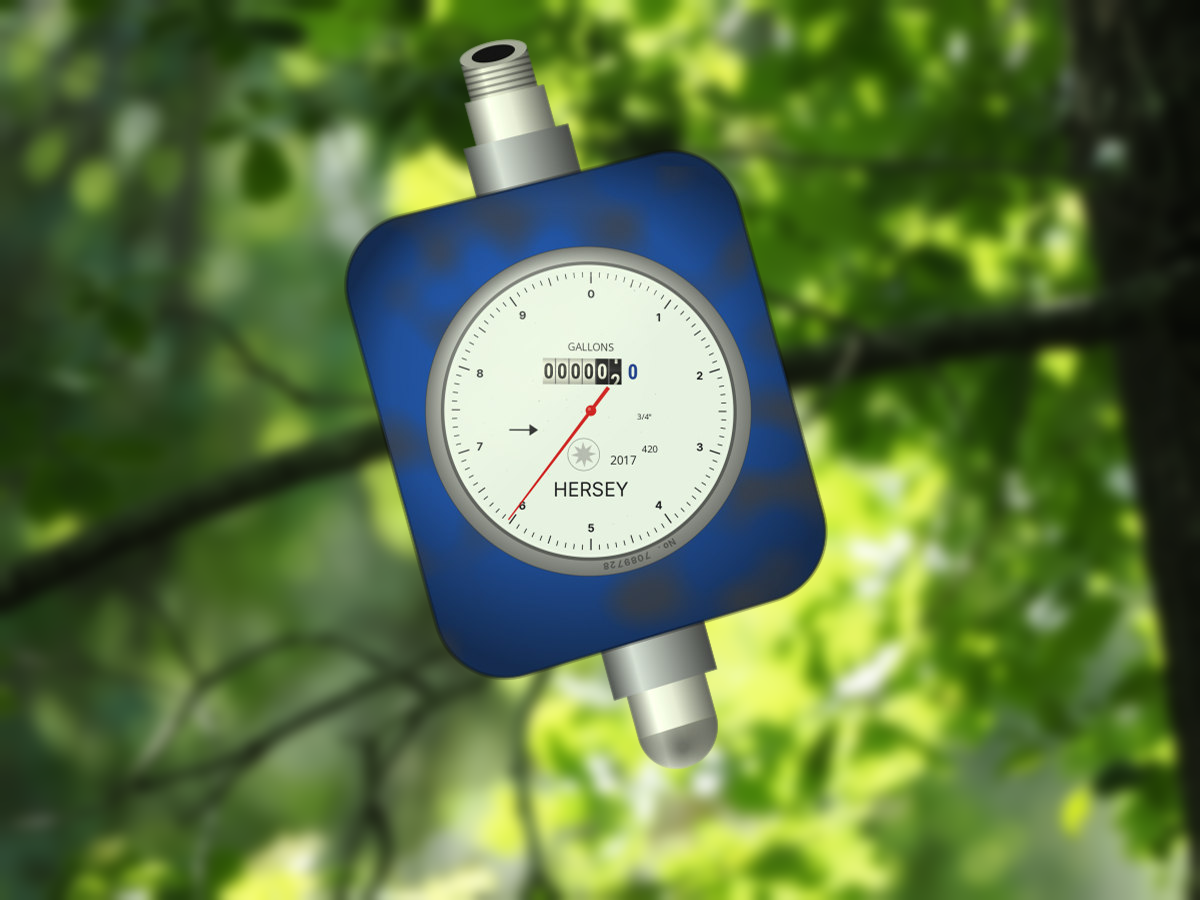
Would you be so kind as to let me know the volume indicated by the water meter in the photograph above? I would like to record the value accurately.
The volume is 16.0 gal
